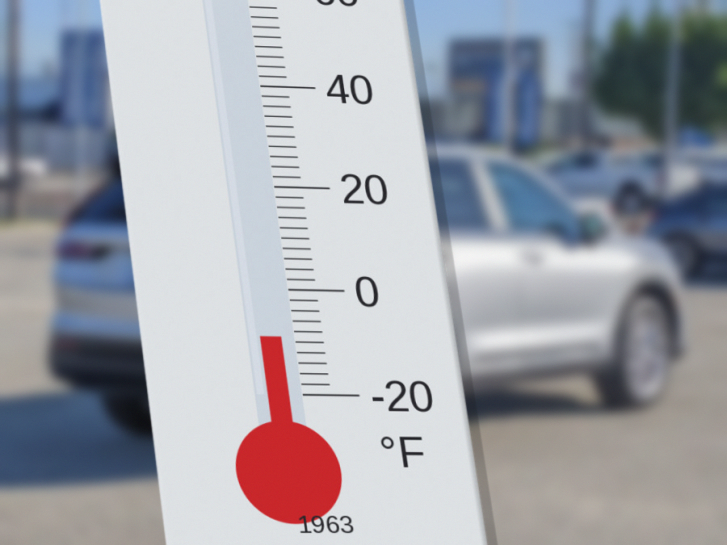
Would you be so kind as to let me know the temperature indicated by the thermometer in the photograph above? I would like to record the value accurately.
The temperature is -9 °F
